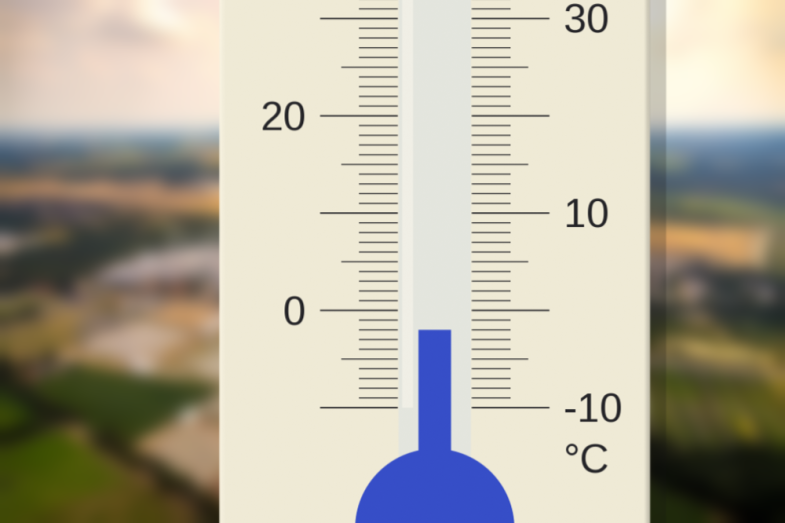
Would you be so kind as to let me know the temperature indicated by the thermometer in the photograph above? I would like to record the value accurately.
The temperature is -2 °C
